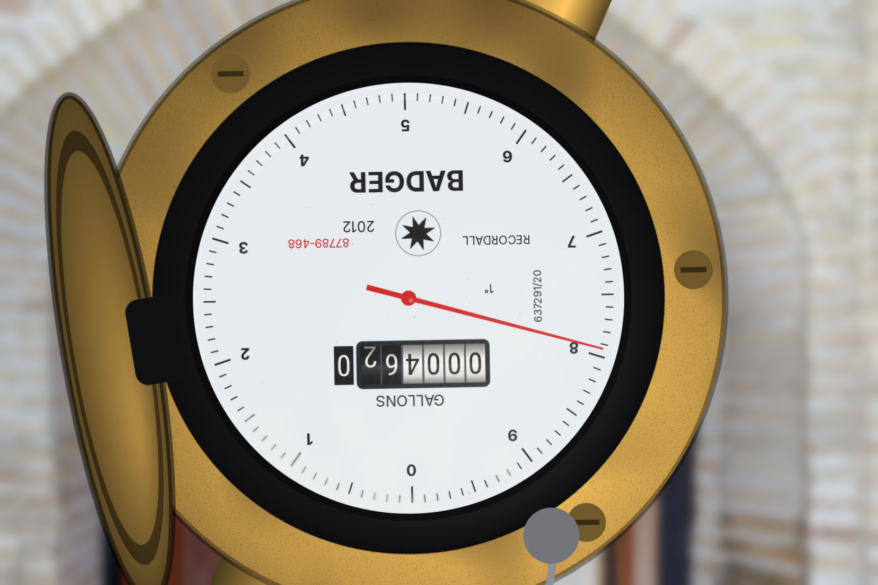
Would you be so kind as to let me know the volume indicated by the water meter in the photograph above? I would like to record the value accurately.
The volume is 4617.9 gal
